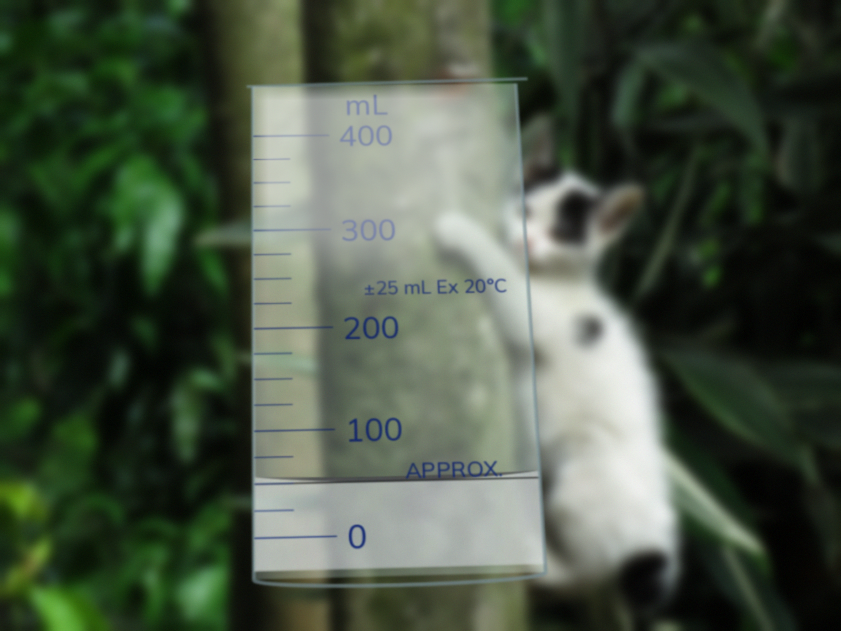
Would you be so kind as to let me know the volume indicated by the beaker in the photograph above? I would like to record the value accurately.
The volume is 50 mL
